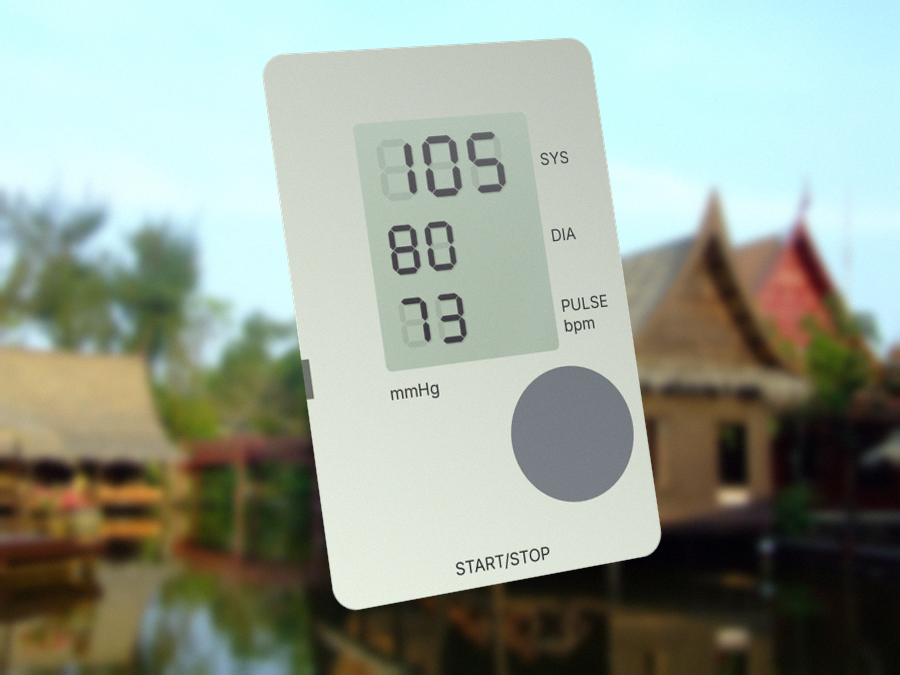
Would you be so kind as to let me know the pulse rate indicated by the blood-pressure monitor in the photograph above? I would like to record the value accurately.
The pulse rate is 73 bpm
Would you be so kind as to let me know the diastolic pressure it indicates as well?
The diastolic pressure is 80 mmHg
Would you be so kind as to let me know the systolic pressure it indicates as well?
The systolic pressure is 105 mmHg
